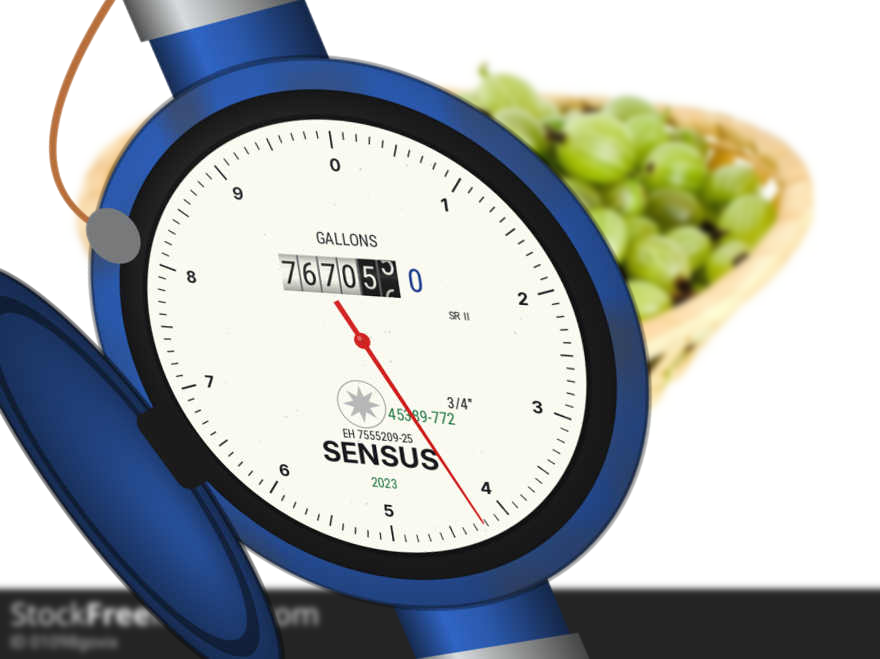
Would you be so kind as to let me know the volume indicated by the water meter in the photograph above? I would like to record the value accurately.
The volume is 7670554.2 gal
